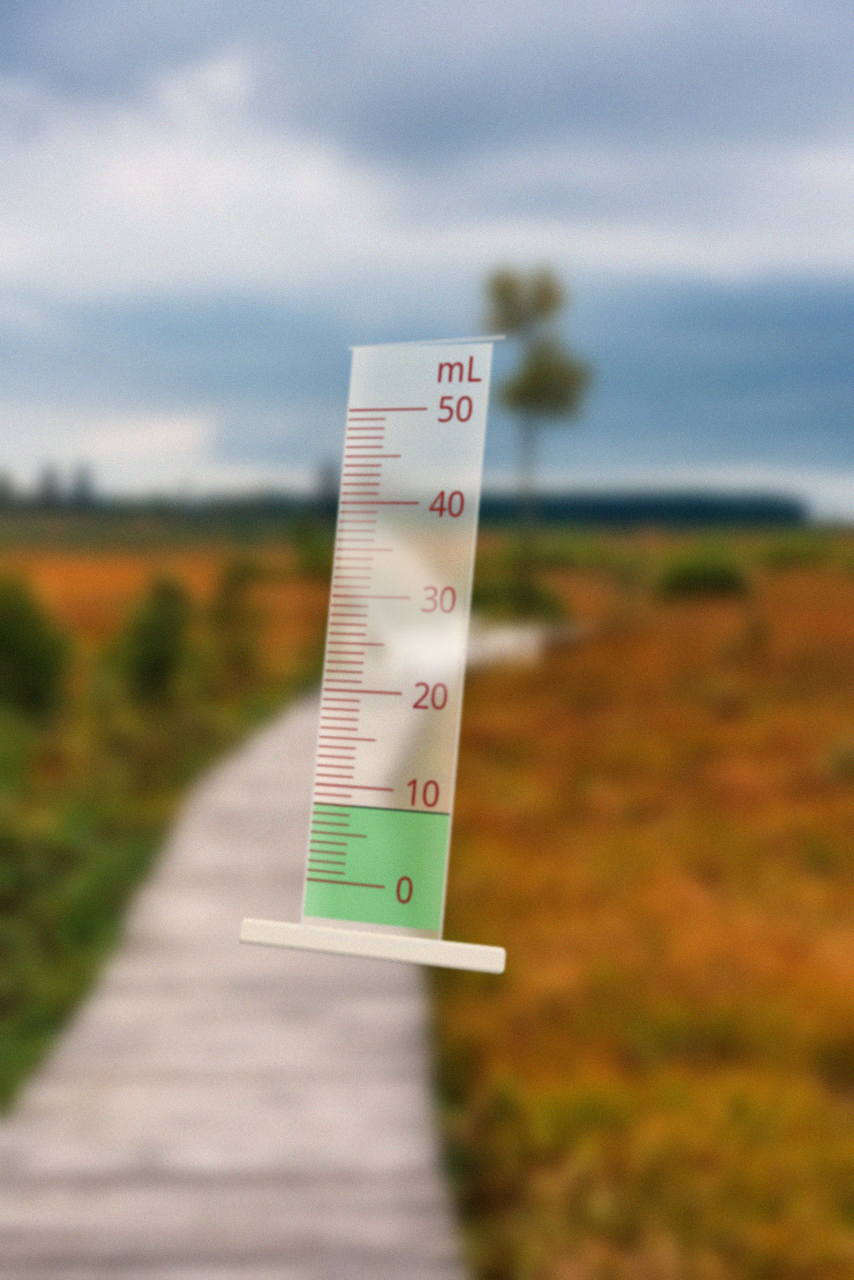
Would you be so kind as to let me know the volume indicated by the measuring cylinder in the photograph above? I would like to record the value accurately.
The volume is 8 mL
